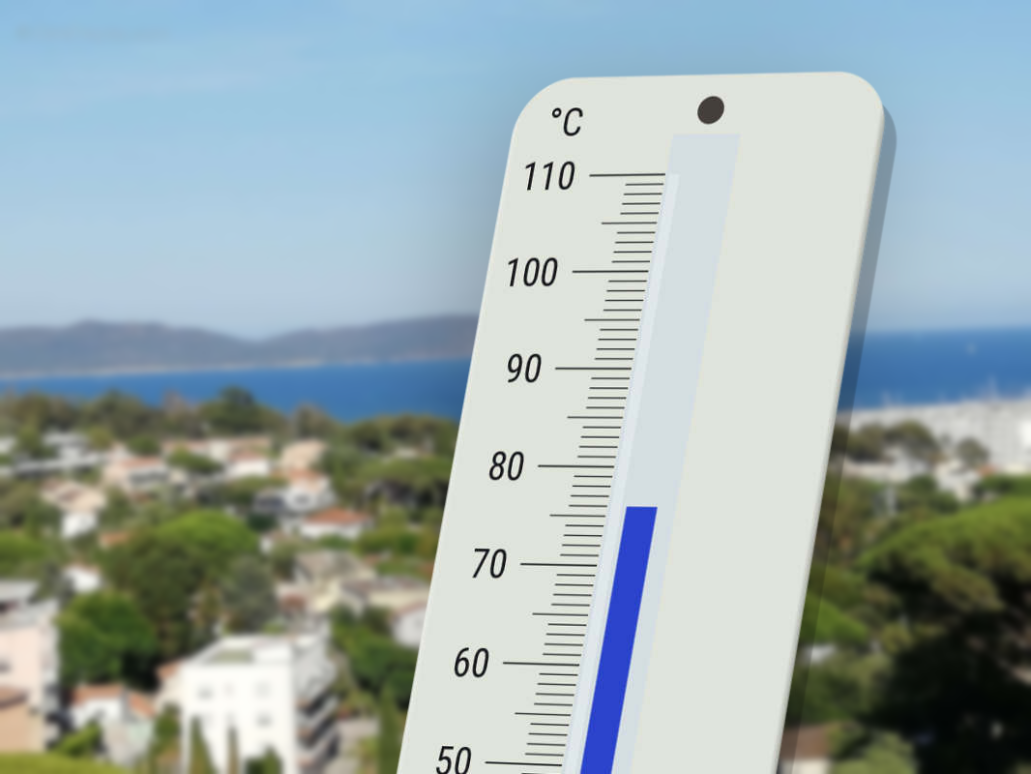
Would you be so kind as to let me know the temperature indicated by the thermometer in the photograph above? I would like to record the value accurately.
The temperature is 76 °C
